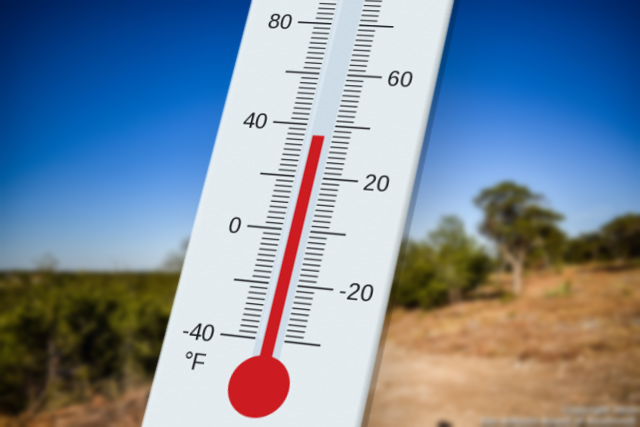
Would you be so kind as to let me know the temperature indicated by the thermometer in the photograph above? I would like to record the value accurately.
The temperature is 36 °F
